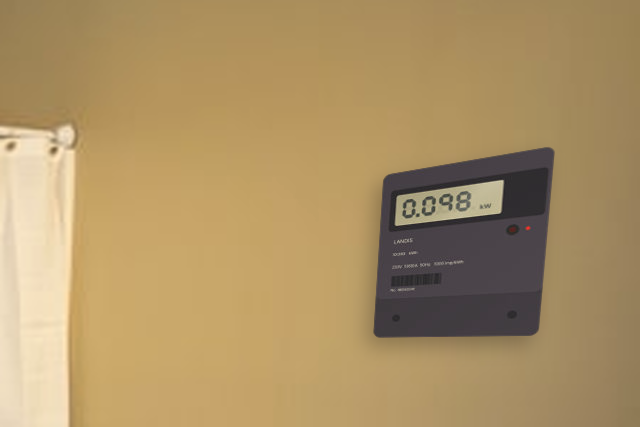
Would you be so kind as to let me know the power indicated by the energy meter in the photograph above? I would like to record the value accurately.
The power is 0.098 kW
